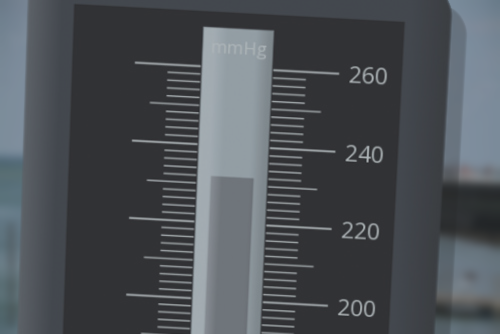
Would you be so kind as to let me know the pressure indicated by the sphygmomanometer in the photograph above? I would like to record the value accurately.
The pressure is 232 mmHg
